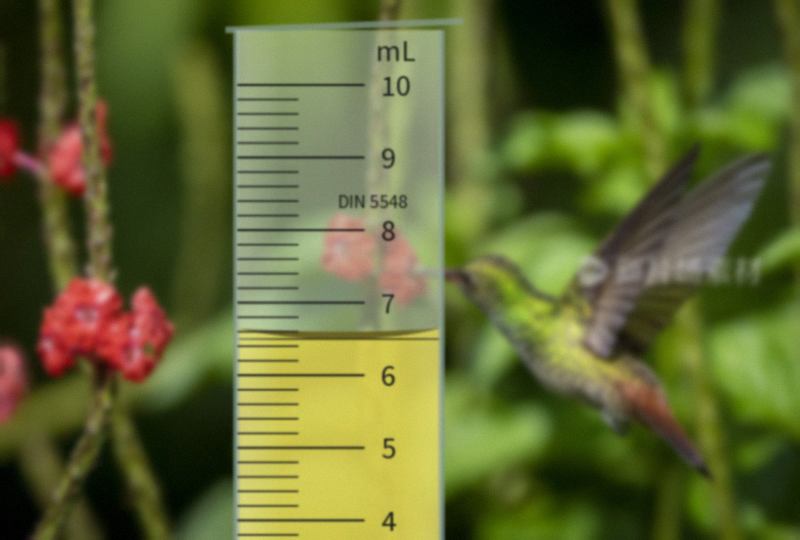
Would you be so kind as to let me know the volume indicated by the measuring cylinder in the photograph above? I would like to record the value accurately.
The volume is 6.5 mL
